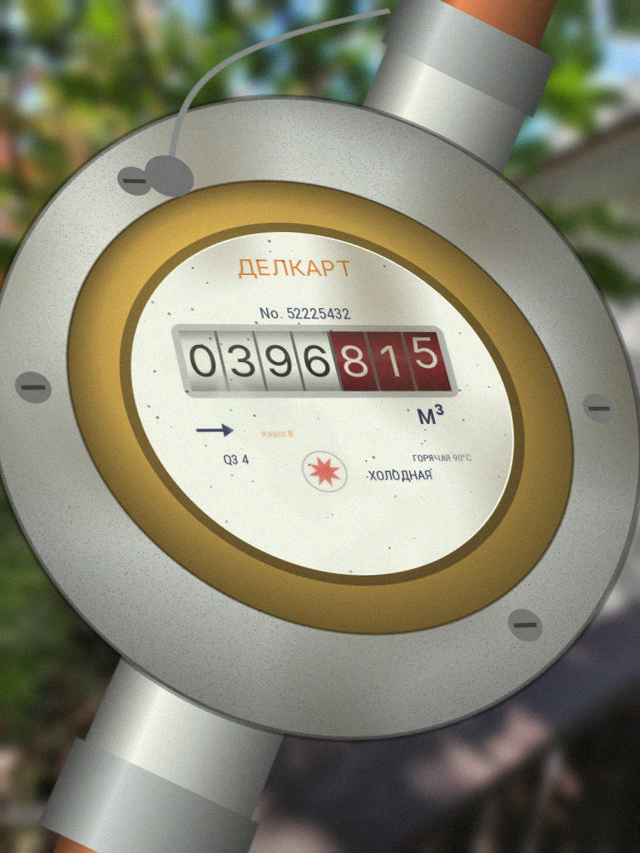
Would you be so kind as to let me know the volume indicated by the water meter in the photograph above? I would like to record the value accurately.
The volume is 396.815 m³
